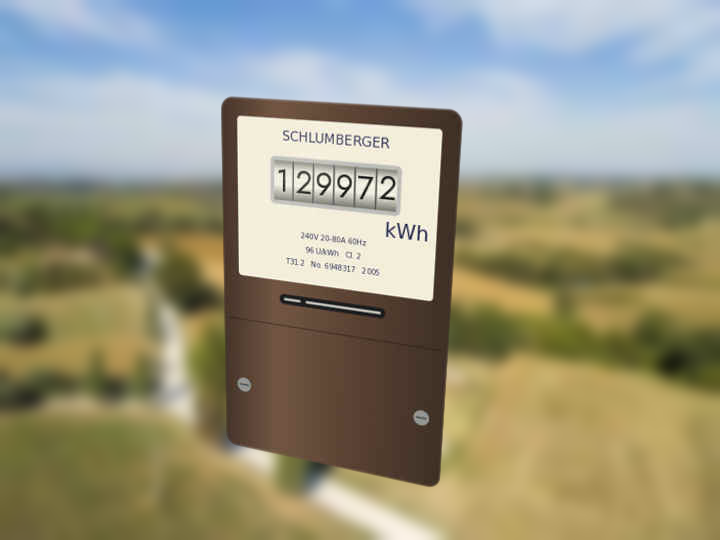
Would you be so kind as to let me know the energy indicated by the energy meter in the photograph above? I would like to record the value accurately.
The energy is 129972 kWh
